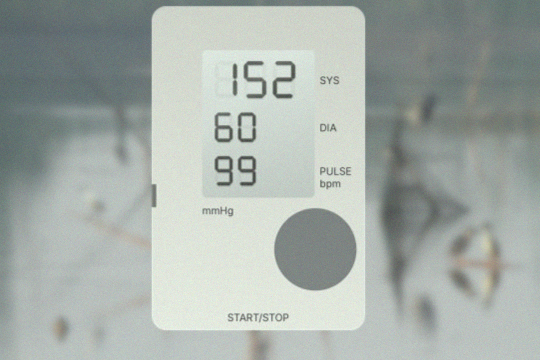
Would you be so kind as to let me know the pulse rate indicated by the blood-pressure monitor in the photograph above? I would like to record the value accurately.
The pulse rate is 99 bpm
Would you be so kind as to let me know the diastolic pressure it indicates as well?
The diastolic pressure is 60 mmHg
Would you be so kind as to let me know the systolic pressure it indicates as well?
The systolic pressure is 152 mmHg
